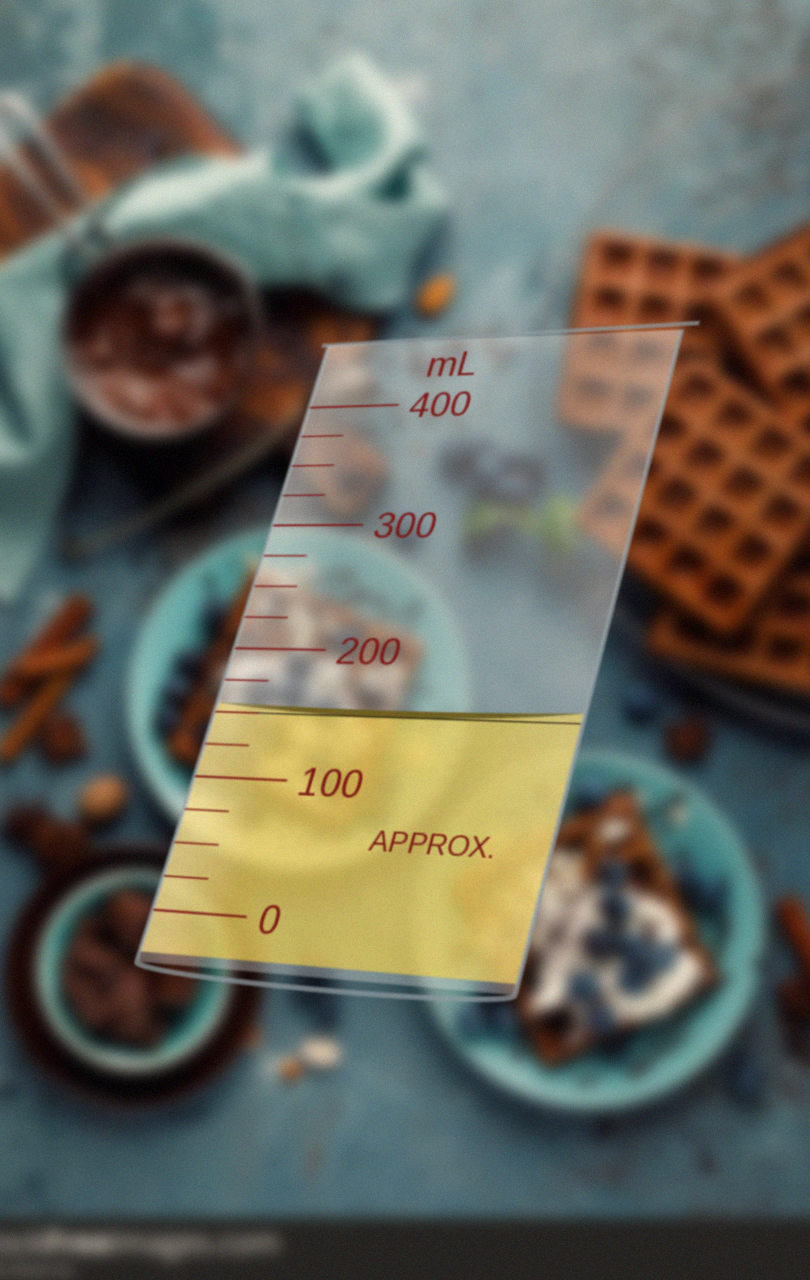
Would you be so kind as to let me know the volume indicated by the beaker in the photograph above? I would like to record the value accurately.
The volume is 150 mL
